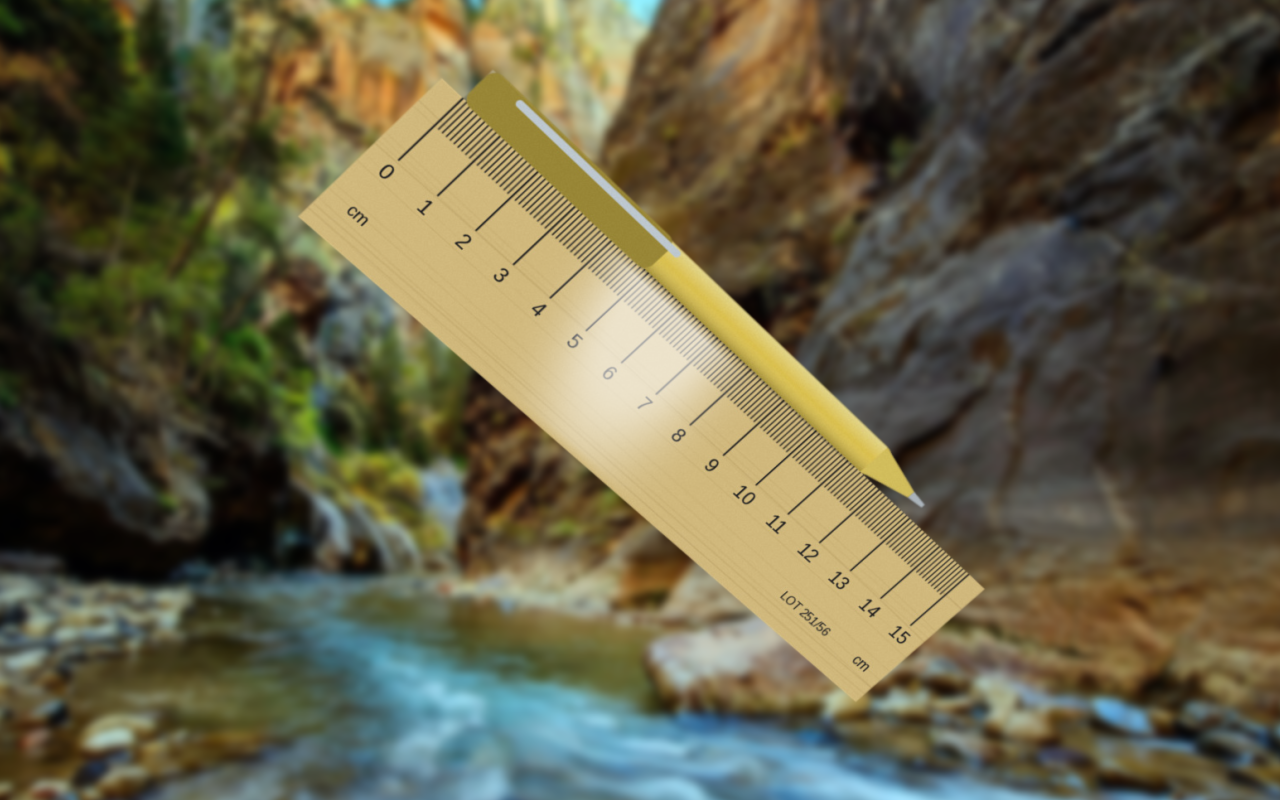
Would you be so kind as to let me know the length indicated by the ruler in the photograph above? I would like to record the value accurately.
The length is 13 cm
